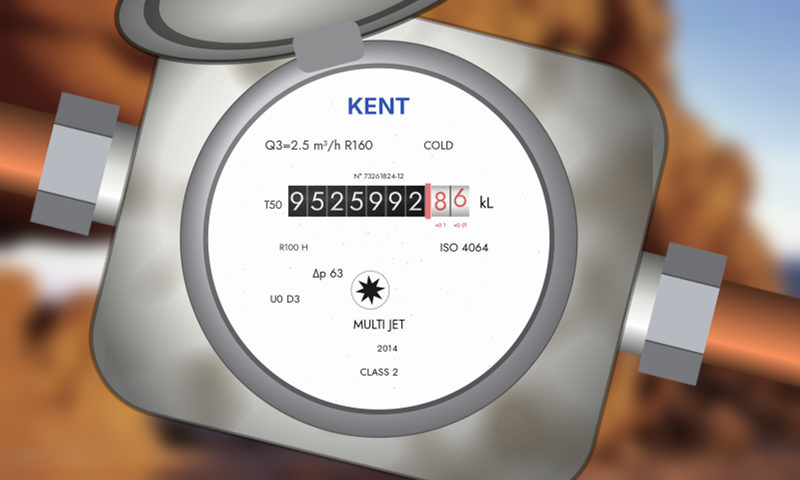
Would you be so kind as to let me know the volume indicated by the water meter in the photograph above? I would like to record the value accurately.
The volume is 9525992.86 kL
